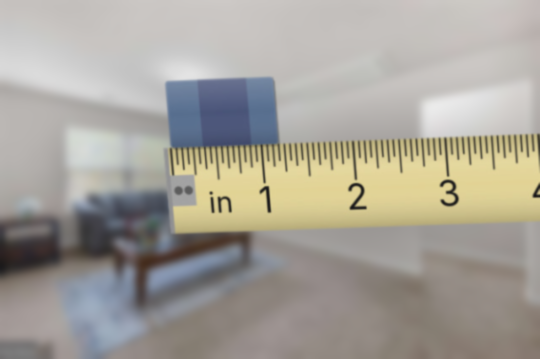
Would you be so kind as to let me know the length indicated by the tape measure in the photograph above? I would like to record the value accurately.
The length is 1.1875 in
